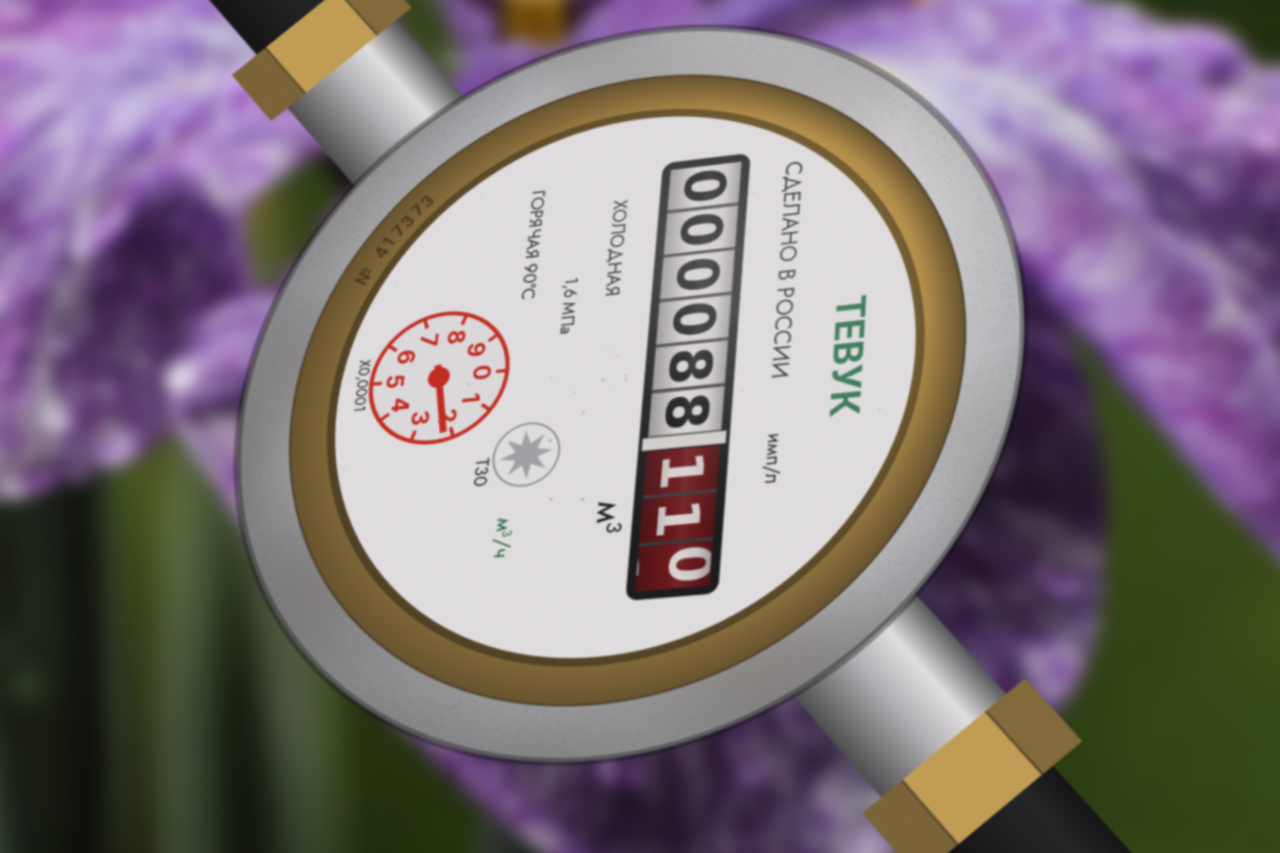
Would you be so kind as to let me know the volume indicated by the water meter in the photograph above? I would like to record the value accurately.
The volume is 88.1102 m³
